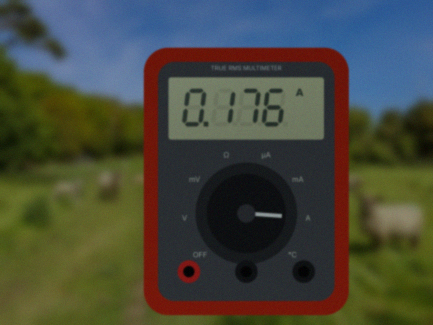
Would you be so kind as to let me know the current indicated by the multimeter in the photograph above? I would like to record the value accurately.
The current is 0.176 A
